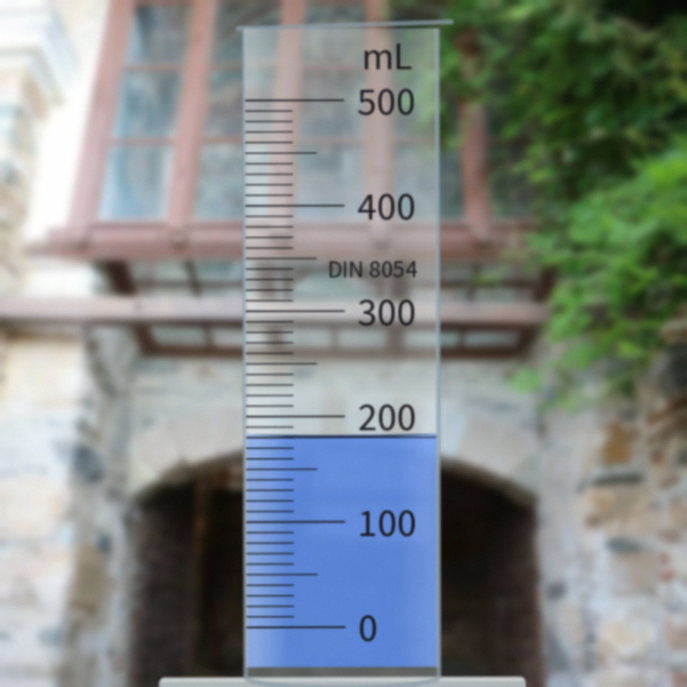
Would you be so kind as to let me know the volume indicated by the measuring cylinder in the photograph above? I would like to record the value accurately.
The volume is 180 mL
